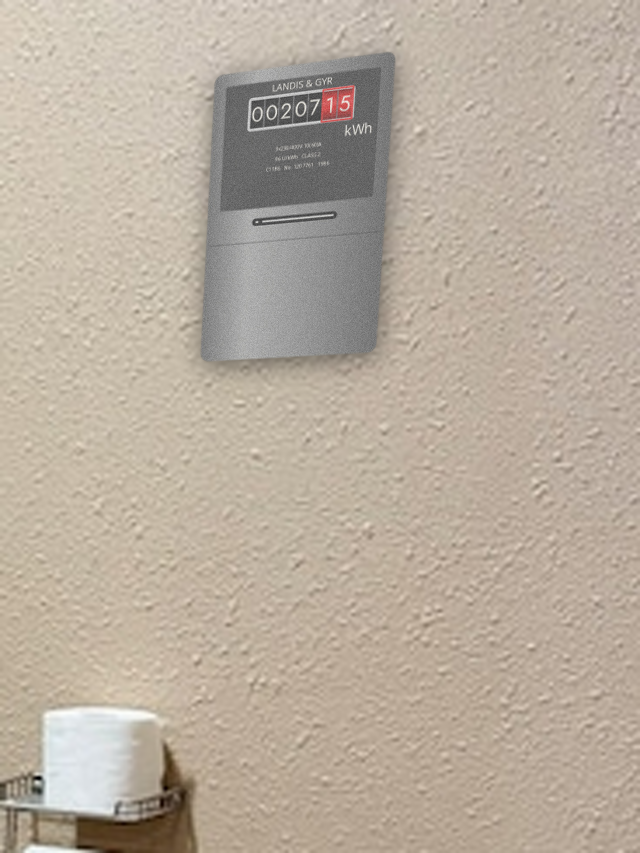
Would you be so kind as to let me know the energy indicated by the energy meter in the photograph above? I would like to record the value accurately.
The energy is 207.15 kWh
